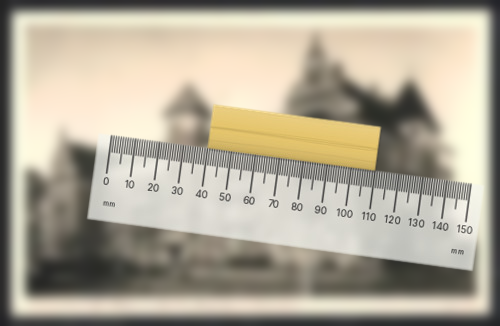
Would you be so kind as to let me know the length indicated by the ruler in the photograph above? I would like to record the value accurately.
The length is 70 mm
